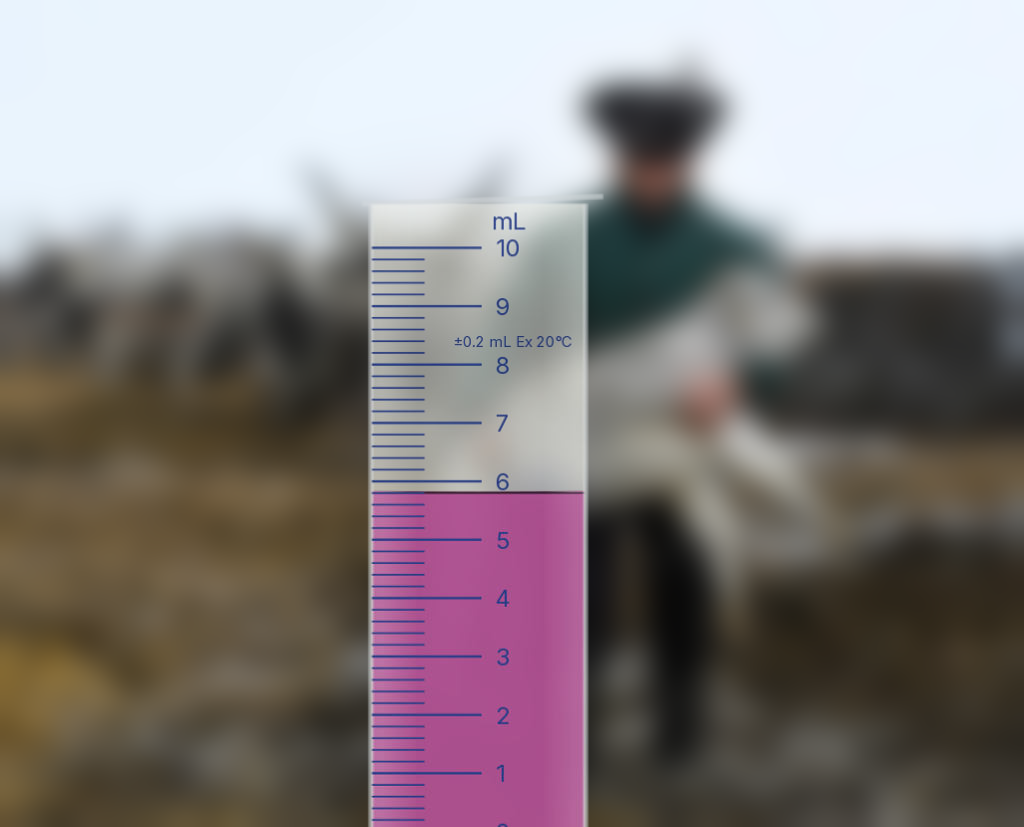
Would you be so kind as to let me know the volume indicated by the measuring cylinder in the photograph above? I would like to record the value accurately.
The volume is 5.8 mL
